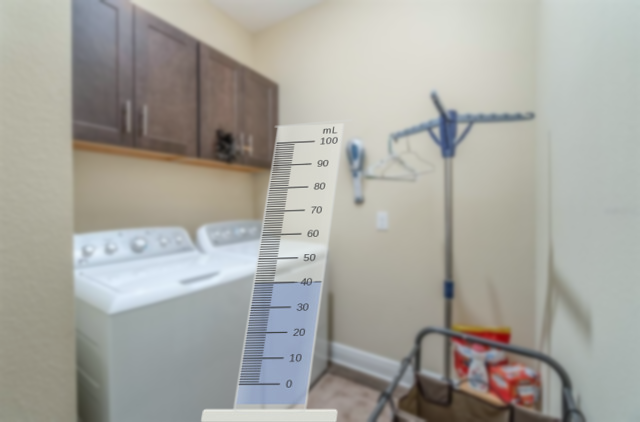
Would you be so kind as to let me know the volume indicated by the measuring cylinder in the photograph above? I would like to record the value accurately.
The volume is 40 mL
